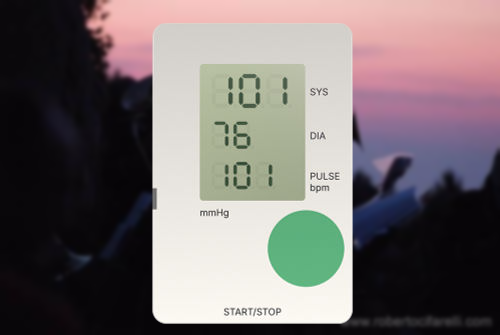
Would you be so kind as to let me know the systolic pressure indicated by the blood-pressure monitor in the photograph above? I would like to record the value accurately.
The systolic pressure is 101 mmHg
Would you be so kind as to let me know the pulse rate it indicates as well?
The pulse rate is 101 bpm
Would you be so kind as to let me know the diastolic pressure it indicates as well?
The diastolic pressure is 76 mmHg
